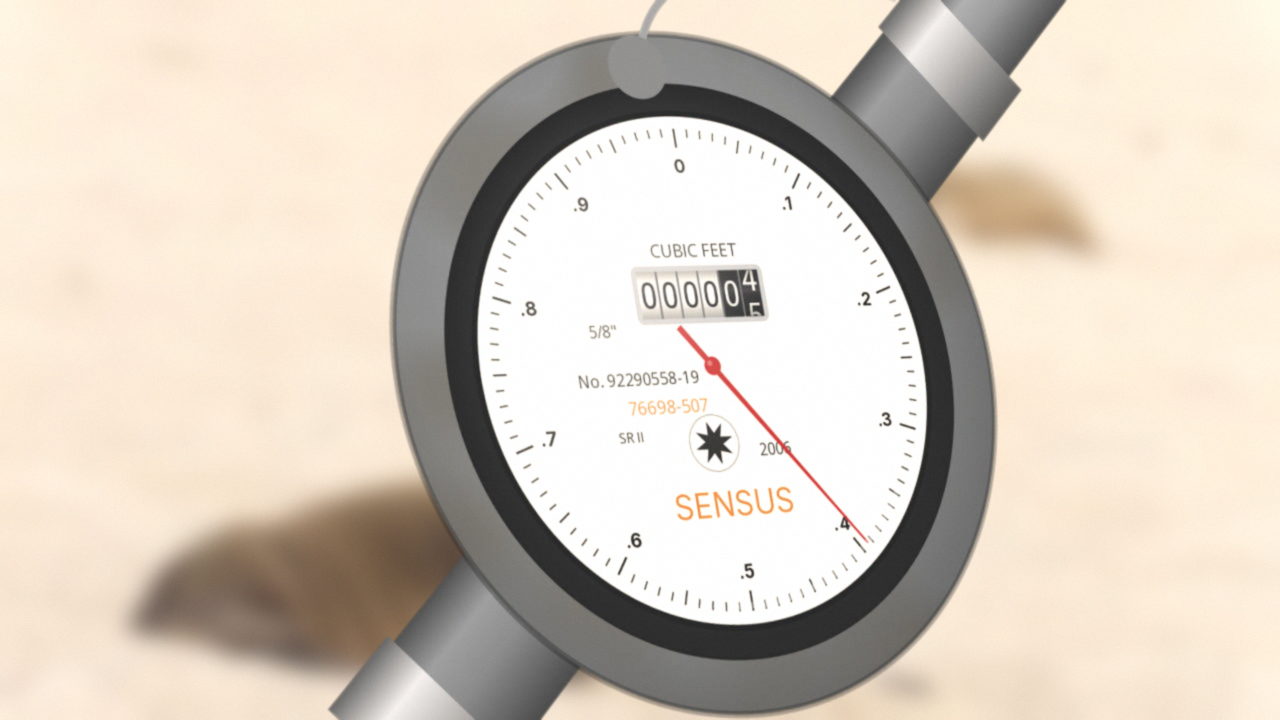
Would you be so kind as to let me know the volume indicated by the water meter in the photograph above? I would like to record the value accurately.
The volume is 4.39 ft³
